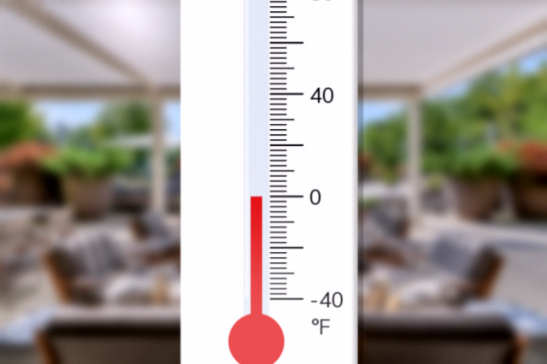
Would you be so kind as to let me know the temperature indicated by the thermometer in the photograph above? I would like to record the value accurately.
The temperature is 0 °F
